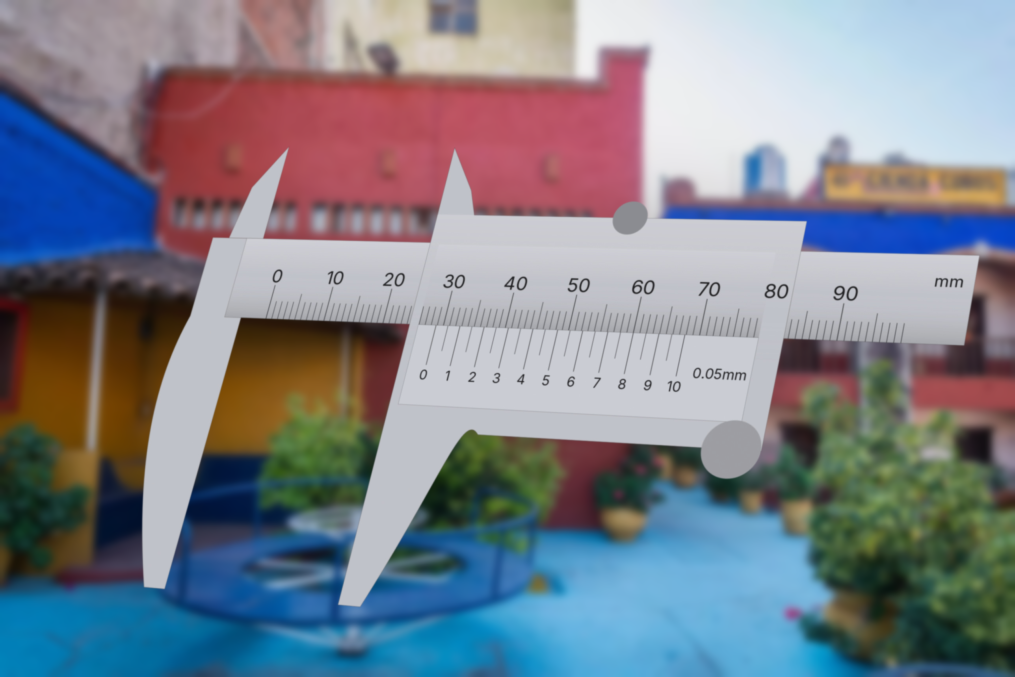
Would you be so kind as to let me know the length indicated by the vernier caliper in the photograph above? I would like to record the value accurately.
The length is 28.8 mm
